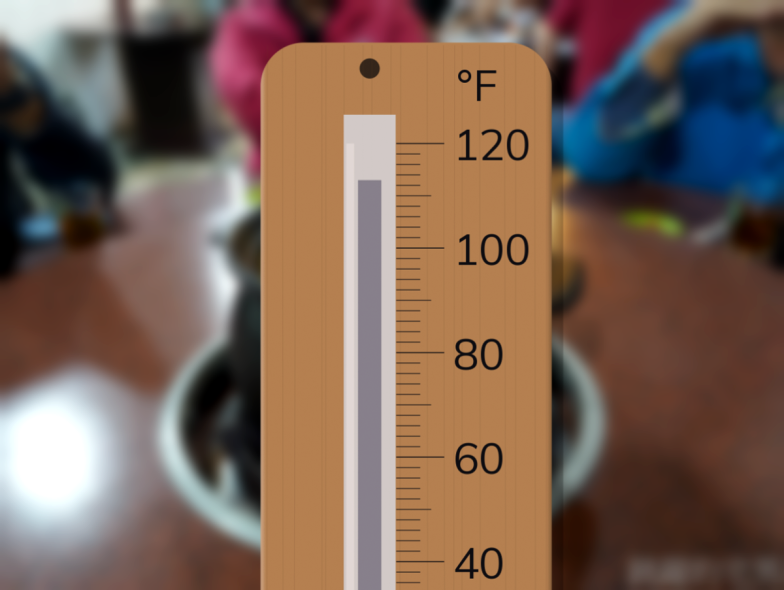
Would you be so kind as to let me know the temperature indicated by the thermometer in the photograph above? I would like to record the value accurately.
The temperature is 113 °F
